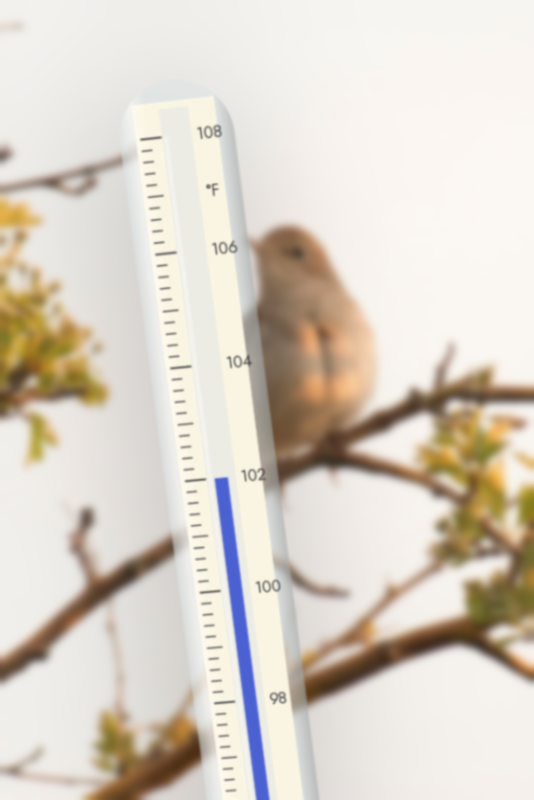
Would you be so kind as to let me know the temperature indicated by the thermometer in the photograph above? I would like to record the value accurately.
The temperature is 102 °F
